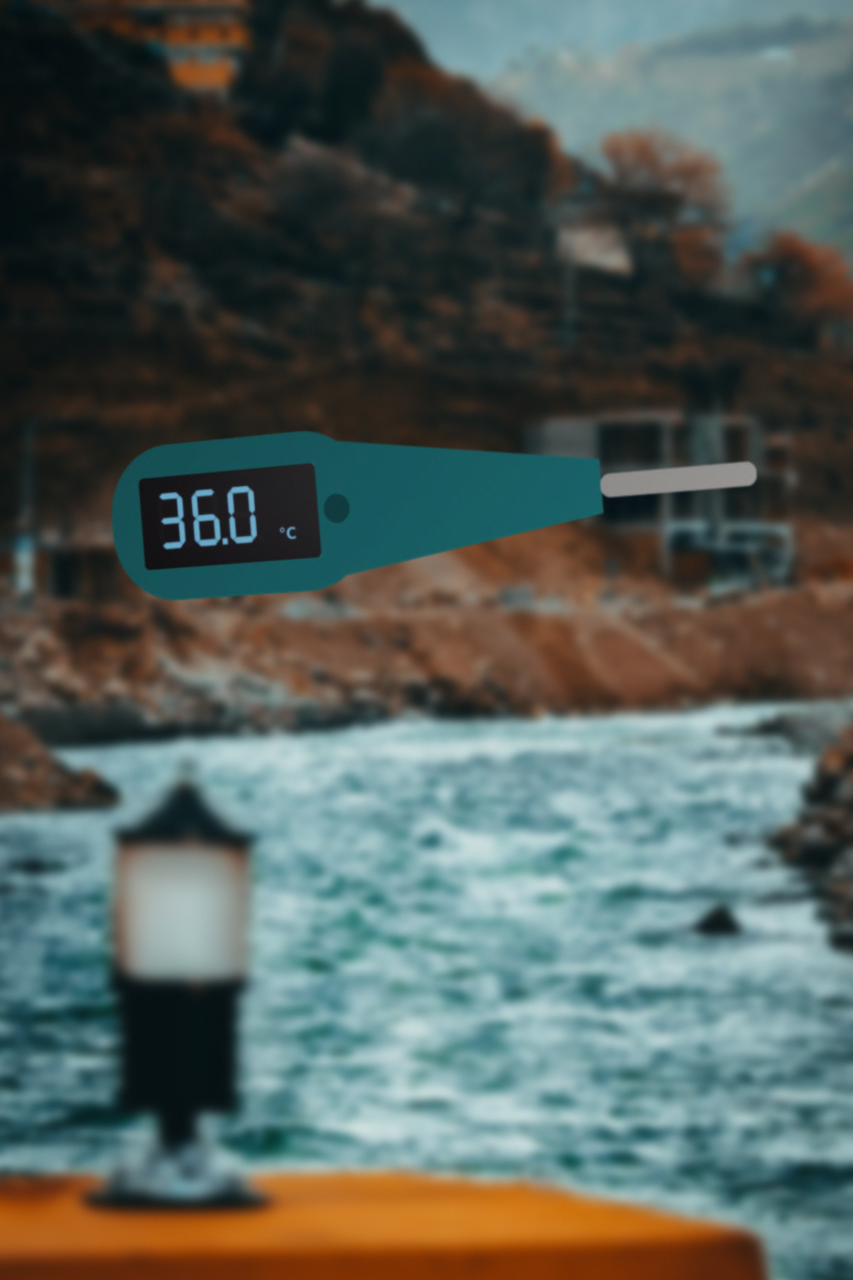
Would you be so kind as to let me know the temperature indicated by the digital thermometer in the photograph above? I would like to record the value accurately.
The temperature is 36.0 °C
